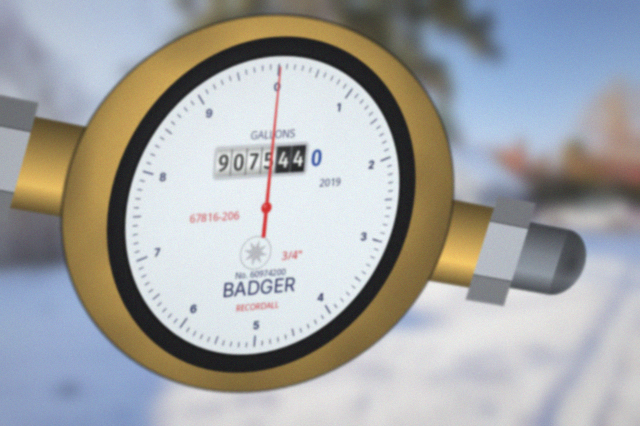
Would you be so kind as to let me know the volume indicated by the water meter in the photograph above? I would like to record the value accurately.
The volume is 9075440.0 gal
